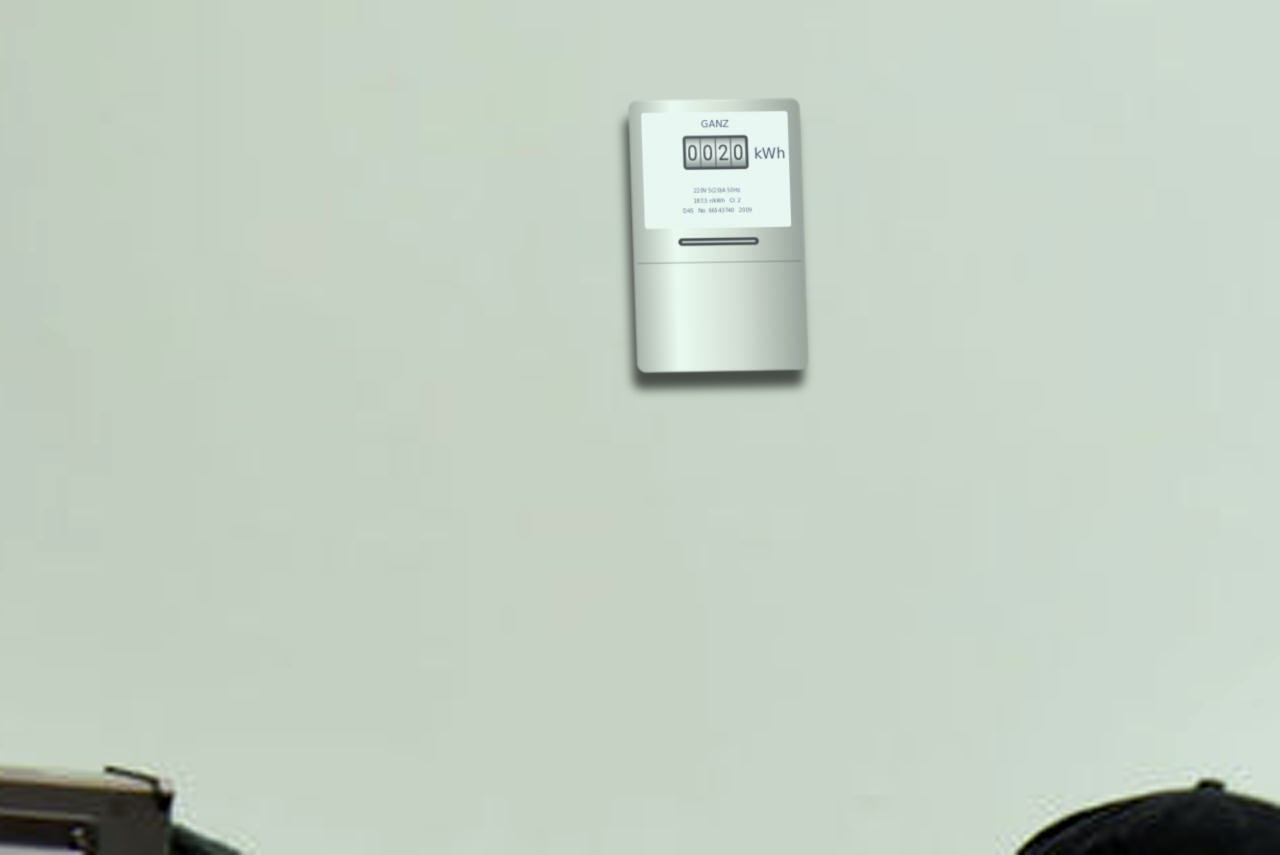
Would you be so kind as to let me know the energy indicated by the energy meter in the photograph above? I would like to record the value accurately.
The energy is 20 kWh
